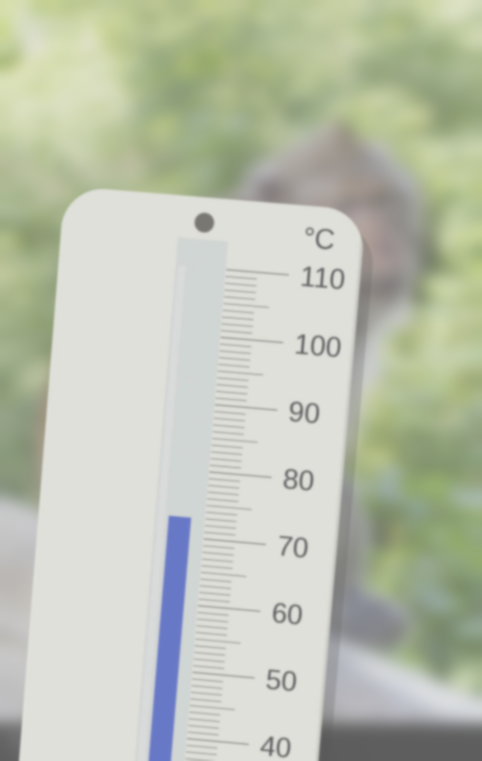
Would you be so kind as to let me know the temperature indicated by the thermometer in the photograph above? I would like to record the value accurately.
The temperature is 73 °C
